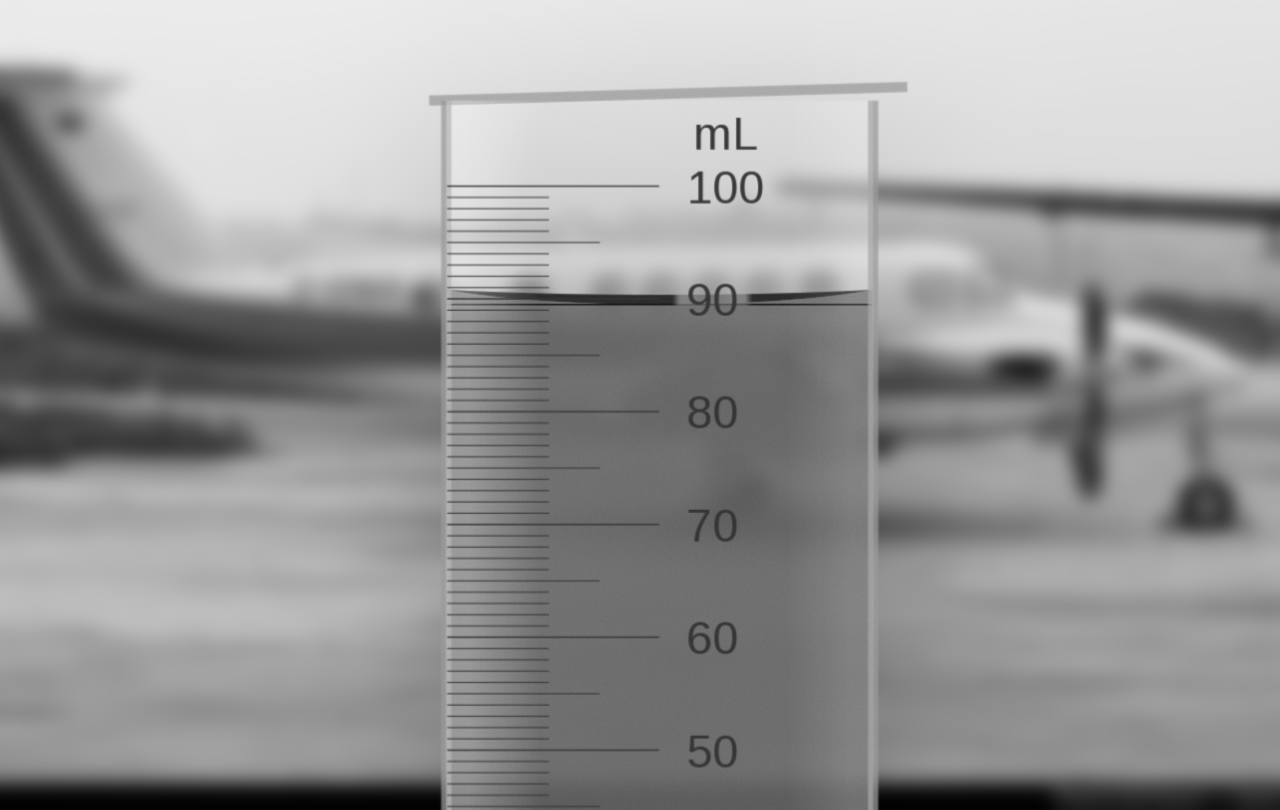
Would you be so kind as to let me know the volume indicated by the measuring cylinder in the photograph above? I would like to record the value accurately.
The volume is 89.5 mL
